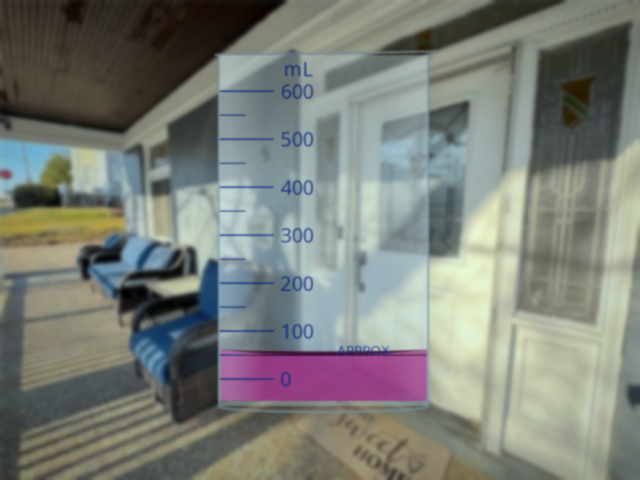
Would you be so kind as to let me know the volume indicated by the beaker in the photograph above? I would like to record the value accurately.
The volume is 50 mL
